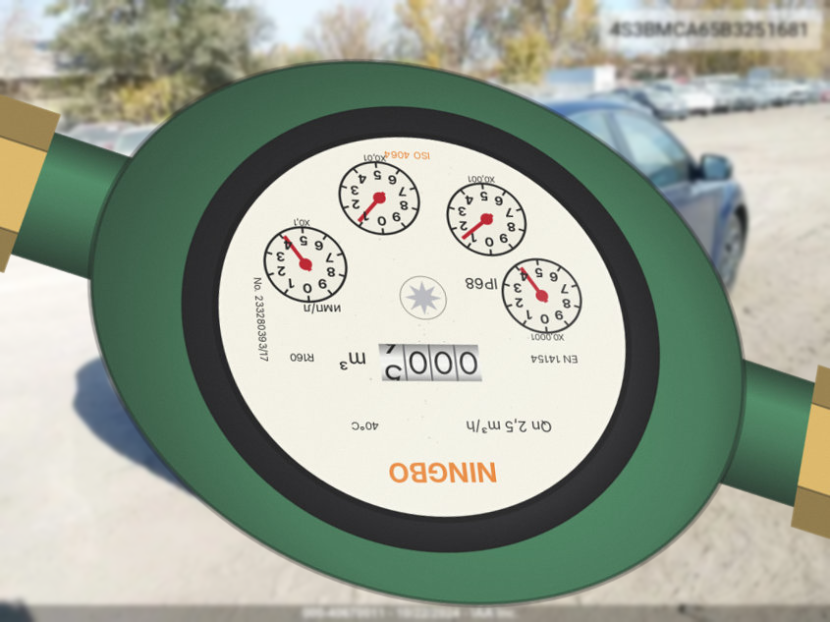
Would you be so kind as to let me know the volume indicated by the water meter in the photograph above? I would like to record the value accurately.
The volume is 5.4114 m³
